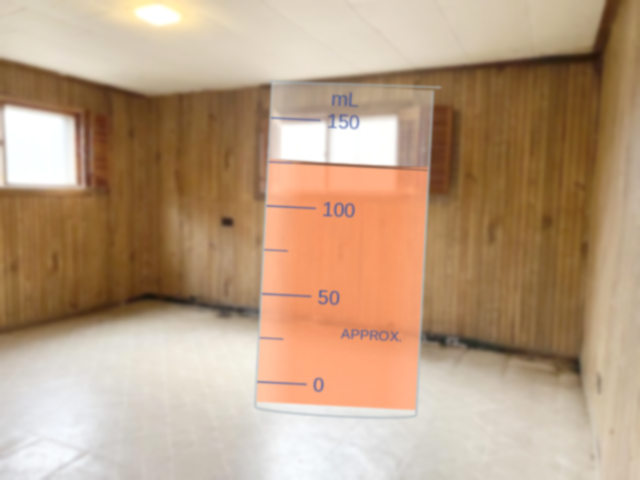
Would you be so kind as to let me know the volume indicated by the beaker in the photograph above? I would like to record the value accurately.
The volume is 125 mL
